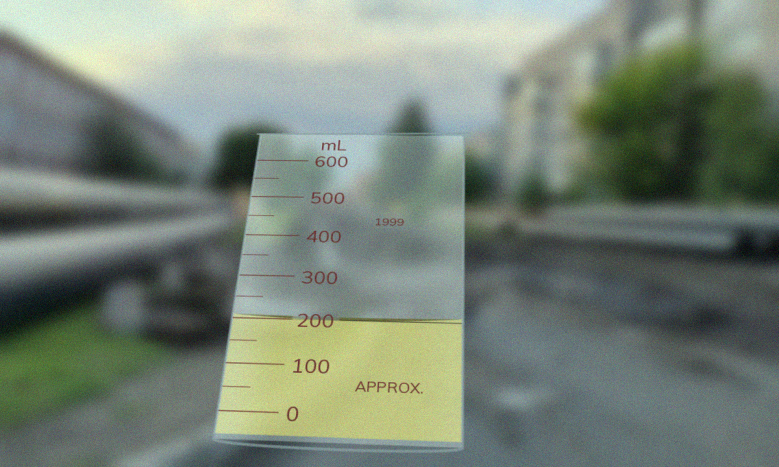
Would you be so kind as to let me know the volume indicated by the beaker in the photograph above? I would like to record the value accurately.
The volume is 200 mL
